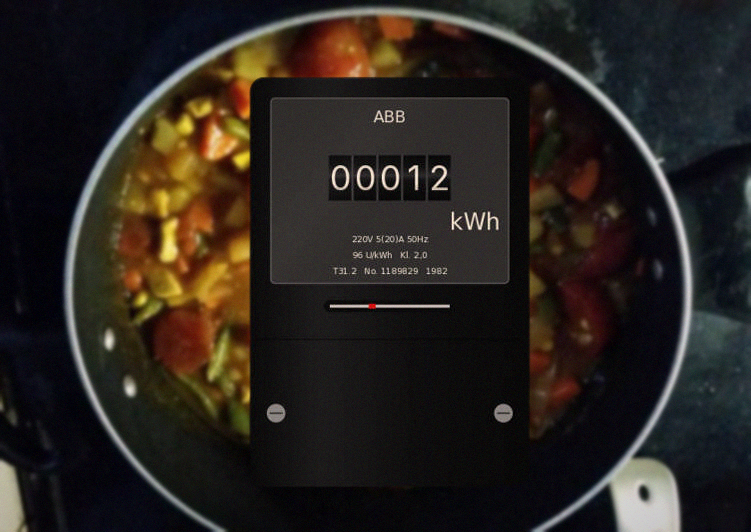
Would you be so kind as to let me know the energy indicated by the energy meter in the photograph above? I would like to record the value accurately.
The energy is 12 kWh
